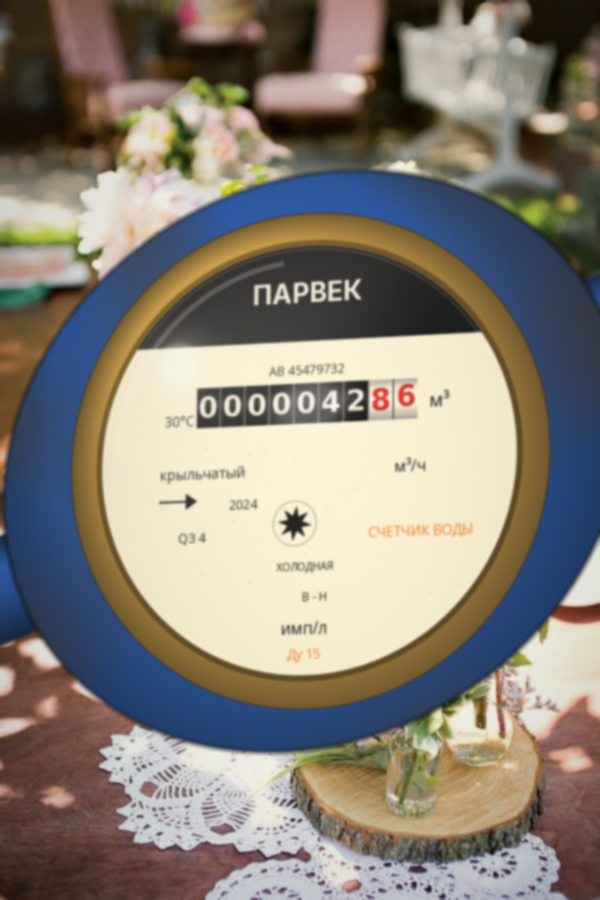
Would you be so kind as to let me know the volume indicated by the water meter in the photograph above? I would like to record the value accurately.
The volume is 42.86 m³
